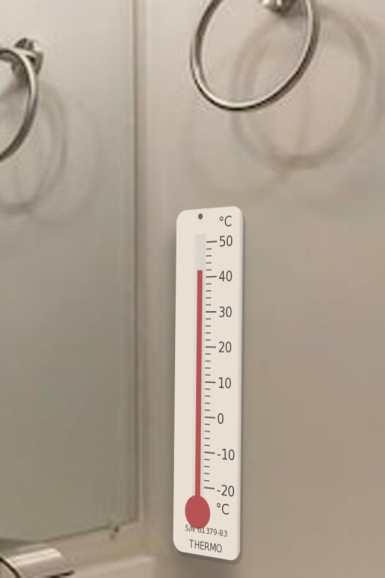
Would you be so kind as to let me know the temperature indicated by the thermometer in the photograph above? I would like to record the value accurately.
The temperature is 42 °C
